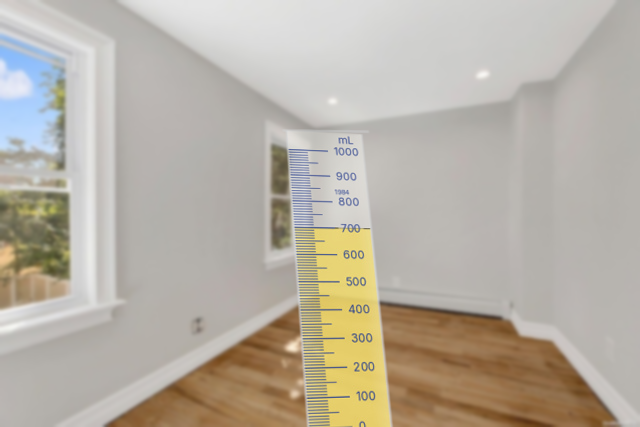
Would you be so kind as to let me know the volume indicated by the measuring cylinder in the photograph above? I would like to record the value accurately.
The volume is 700 mL
